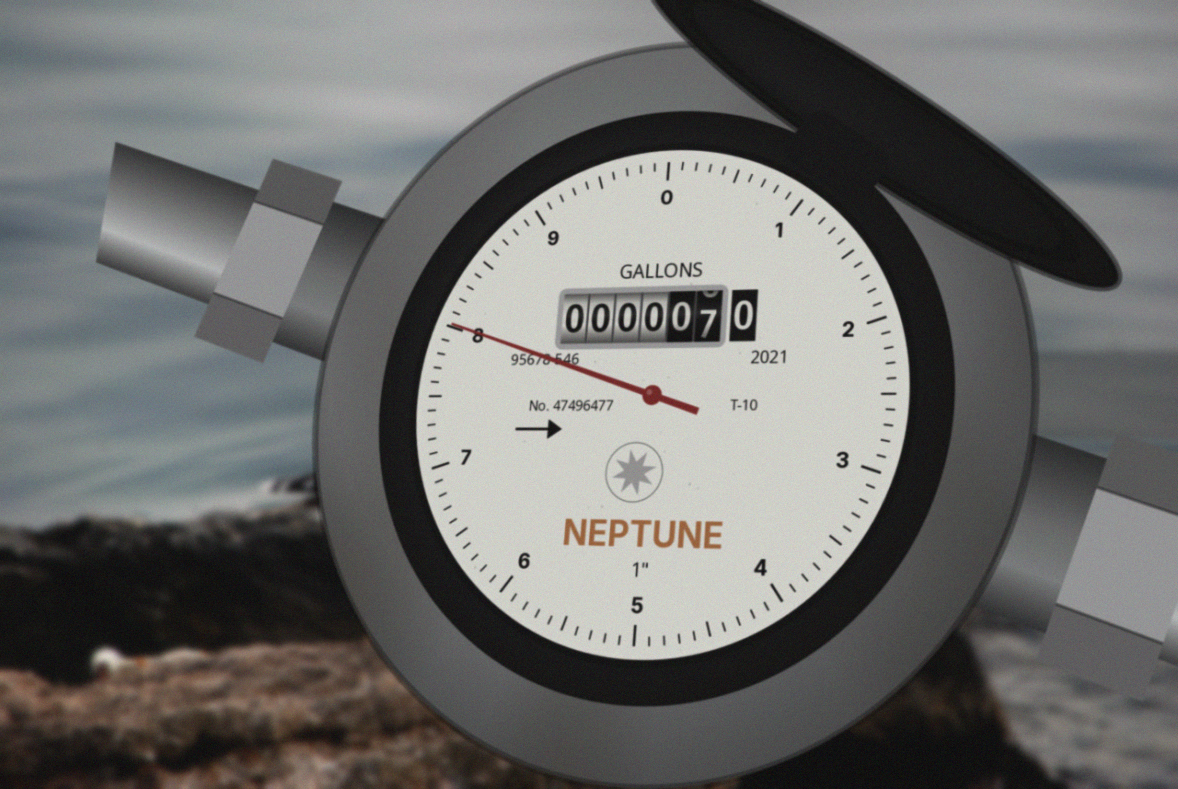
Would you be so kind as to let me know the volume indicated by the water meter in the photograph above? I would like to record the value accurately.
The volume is 68.0 gal
